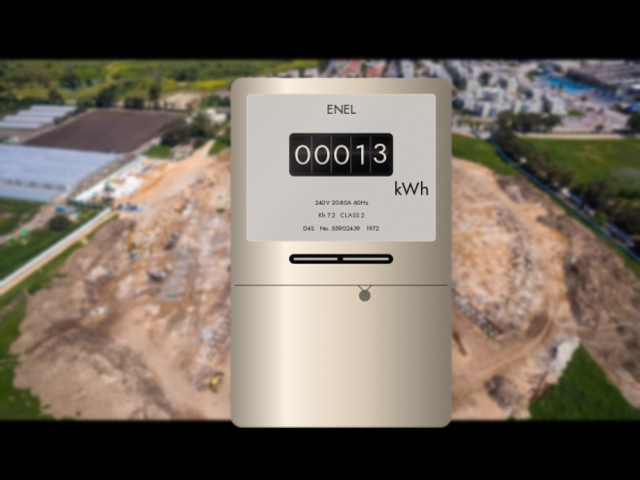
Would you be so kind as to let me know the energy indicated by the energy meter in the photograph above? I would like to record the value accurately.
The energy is 13 kWh
